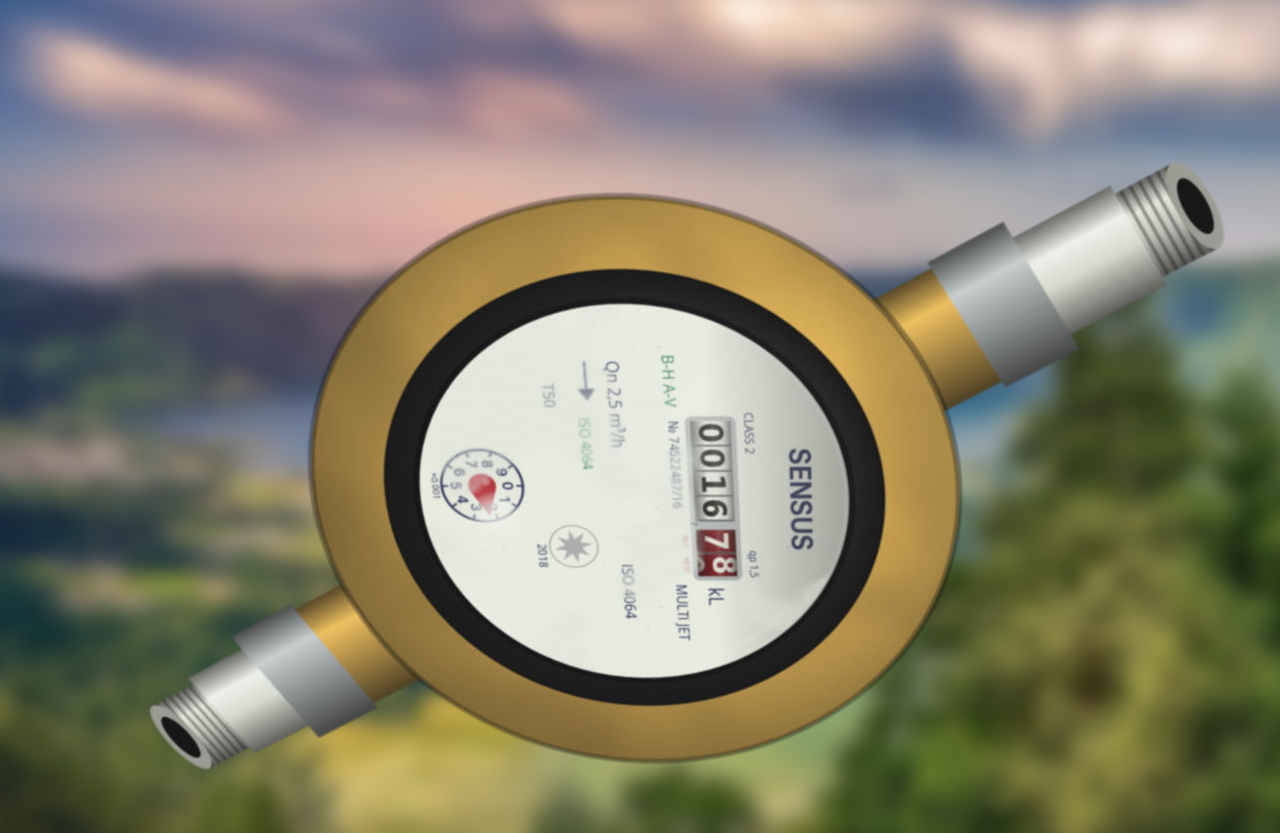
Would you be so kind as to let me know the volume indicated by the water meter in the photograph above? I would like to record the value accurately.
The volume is 16.782 kL
